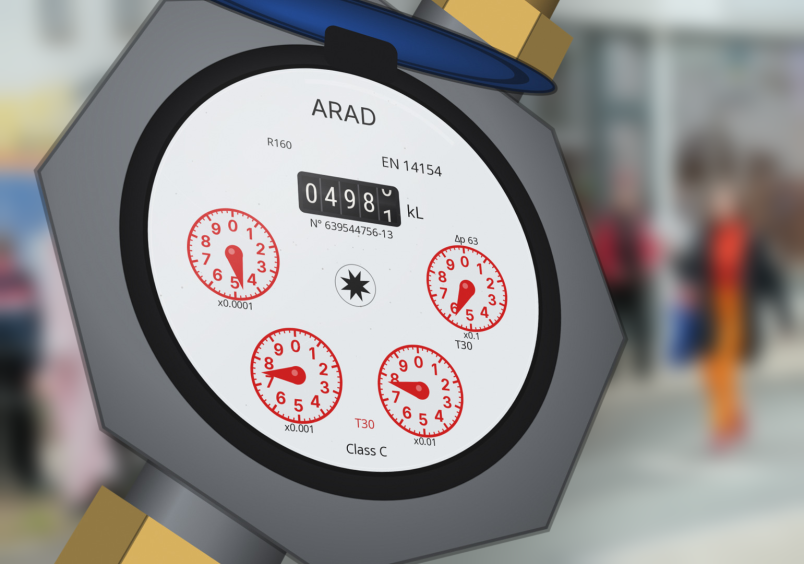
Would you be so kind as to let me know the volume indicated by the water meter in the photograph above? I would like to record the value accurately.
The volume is 4980.5774 kL
